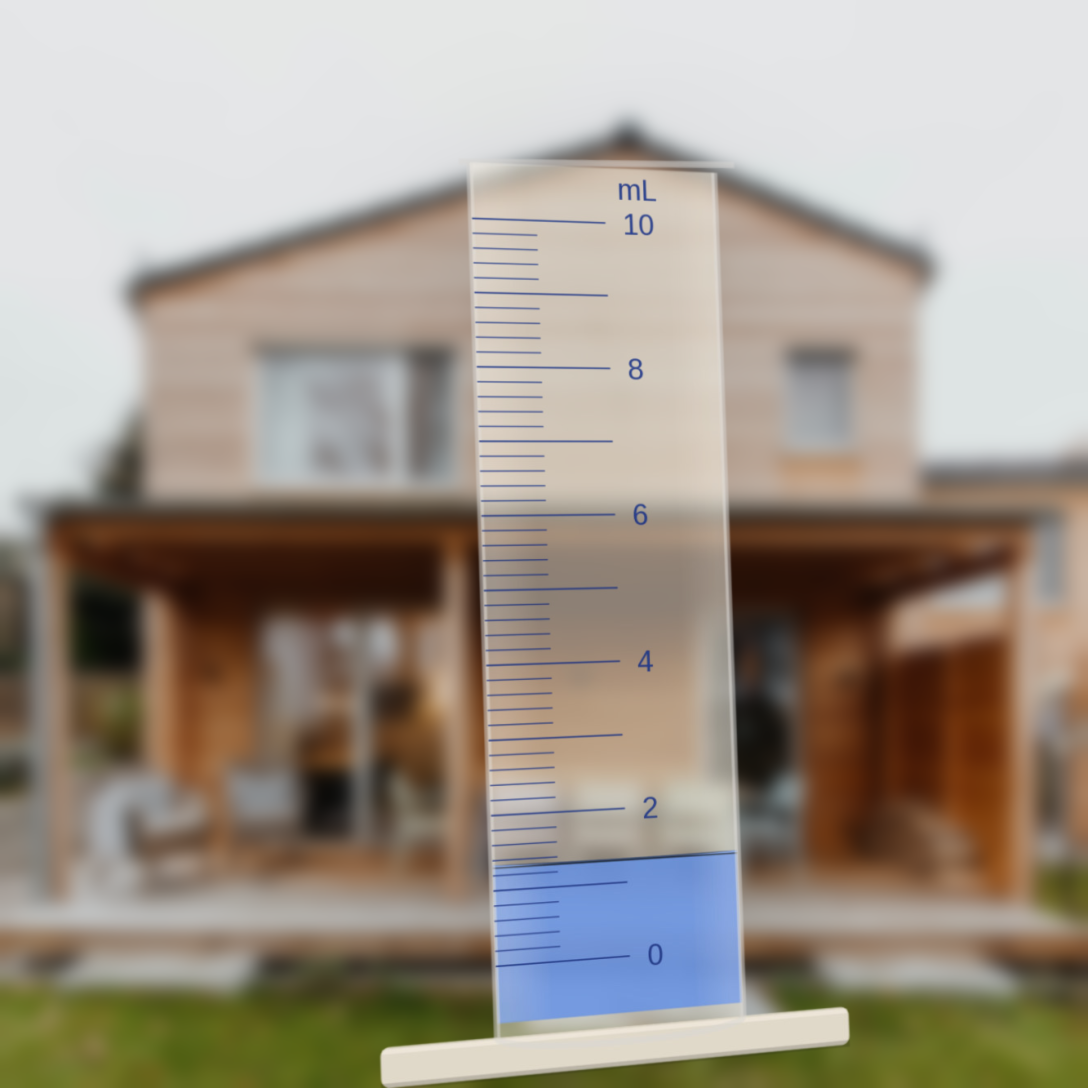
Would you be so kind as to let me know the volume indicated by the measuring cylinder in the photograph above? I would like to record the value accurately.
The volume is 1.3 mL
